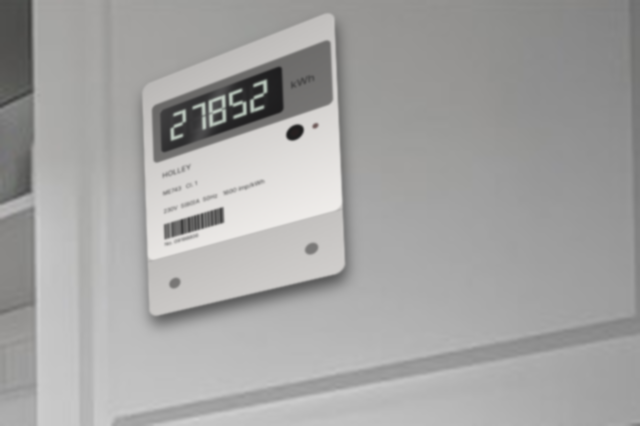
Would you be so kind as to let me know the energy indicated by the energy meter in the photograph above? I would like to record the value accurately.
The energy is 27852 kWh
